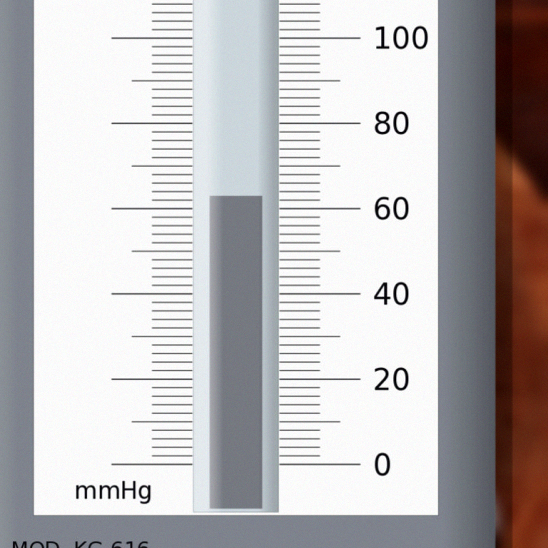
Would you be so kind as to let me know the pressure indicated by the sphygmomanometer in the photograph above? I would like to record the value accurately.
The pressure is 63 mmHg
